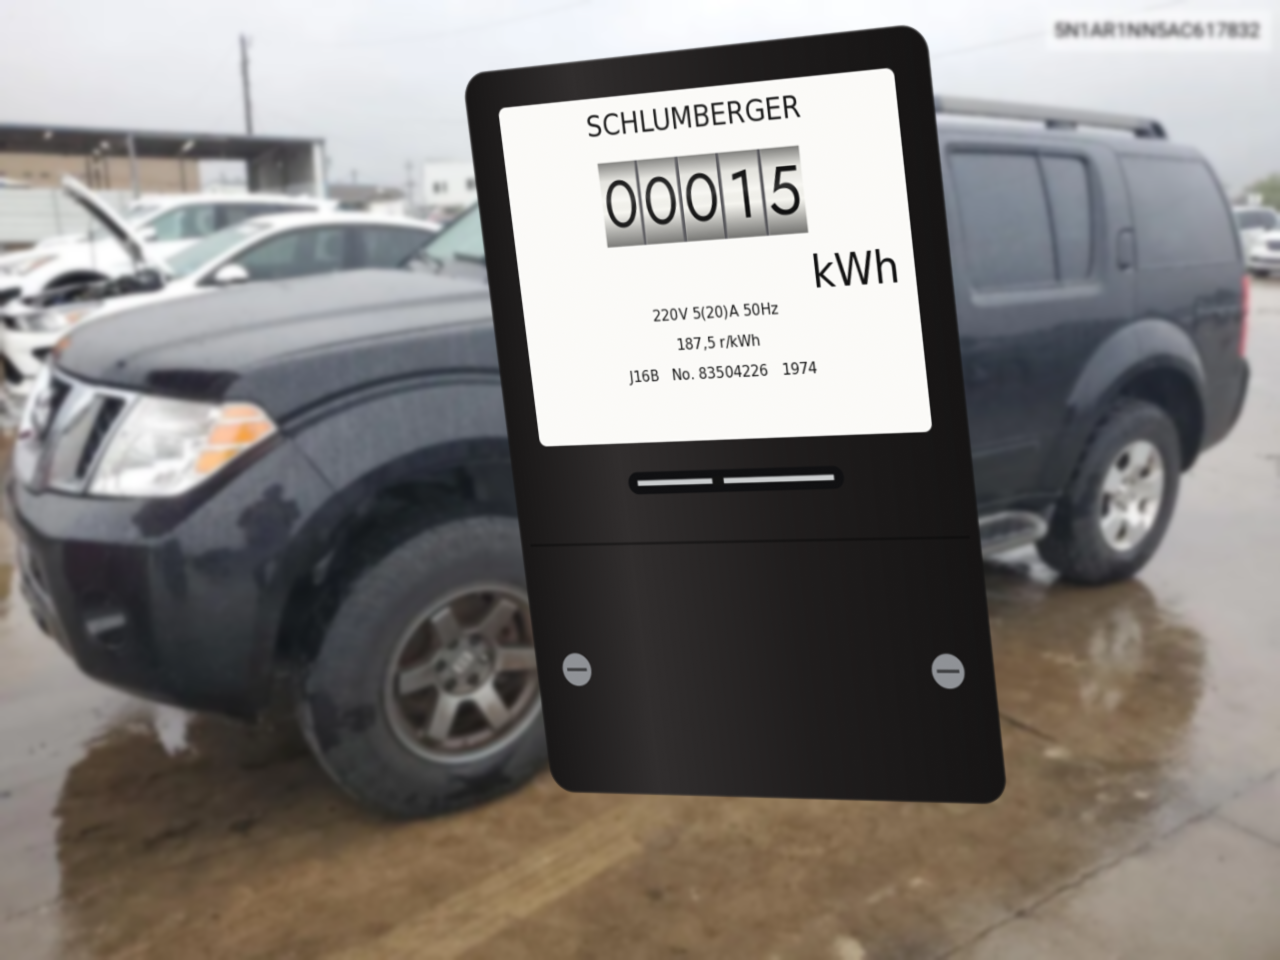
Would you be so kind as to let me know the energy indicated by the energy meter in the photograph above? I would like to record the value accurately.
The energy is 15 kWh
